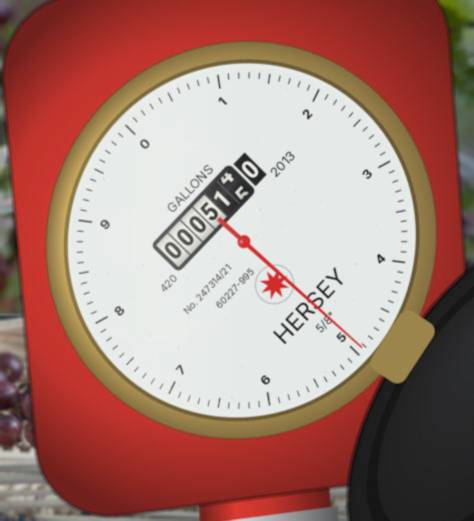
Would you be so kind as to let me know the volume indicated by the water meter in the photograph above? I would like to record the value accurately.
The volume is 5144.9 gal
